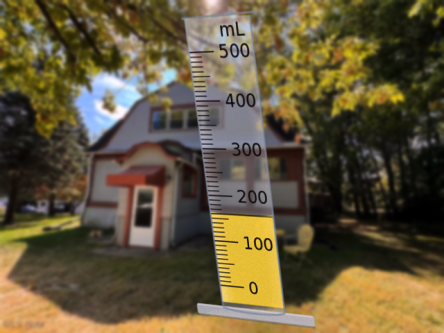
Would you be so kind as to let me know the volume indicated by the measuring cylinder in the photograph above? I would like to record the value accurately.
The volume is 160 mL
